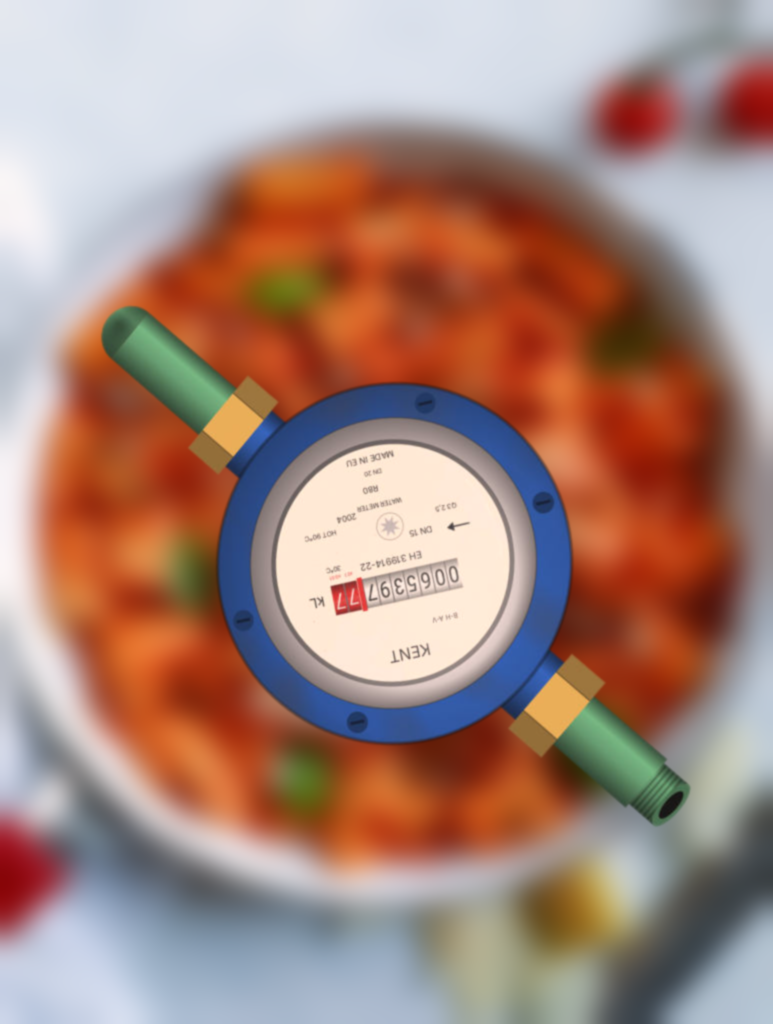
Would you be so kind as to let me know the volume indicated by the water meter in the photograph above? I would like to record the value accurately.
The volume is 65397.77 kL
